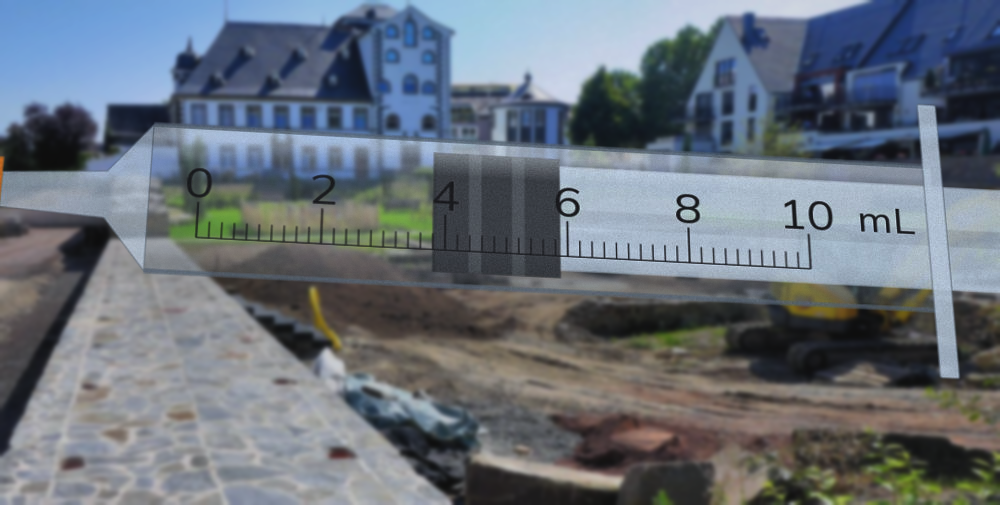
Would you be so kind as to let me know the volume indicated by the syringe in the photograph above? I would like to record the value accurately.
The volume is 3.8 mL
